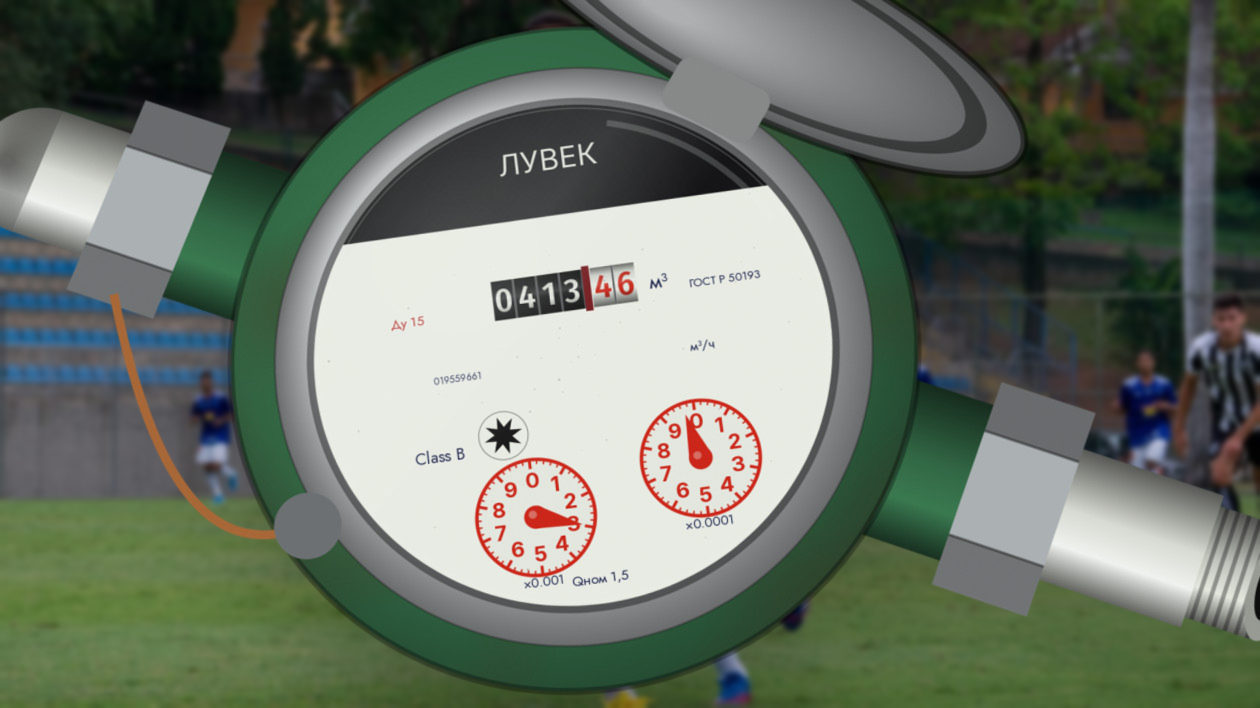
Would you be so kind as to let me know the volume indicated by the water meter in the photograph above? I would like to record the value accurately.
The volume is 413.4629 m³
